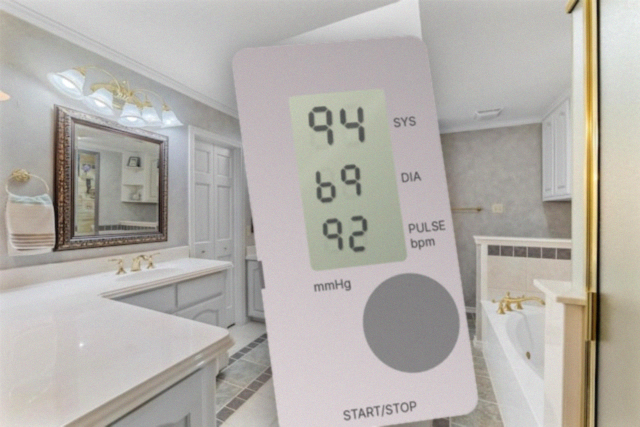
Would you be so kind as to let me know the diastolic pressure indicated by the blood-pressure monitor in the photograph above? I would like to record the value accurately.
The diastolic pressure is 69 mmHg
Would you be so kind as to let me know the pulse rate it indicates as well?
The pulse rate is 92 bpm
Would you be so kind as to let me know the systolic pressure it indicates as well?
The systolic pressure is 94 mmHg
